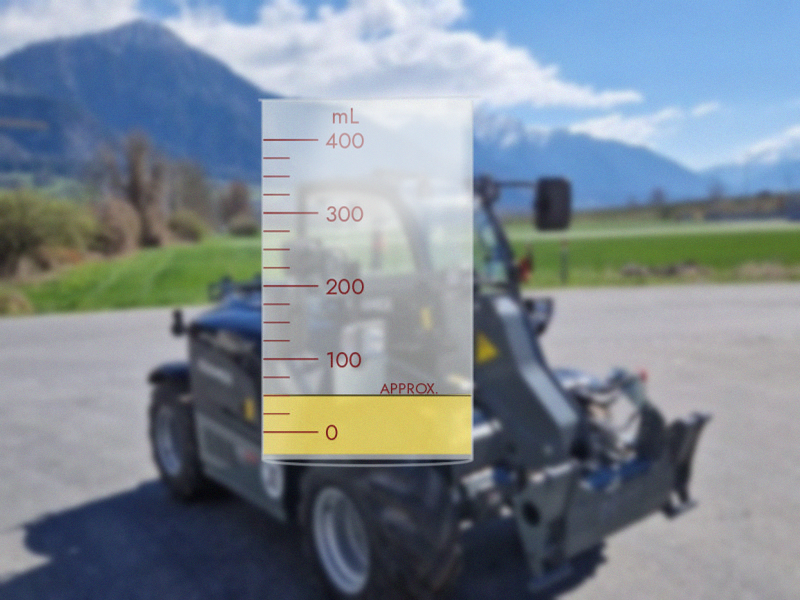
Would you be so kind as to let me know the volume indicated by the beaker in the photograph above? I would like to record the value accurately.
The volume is 50 mL
